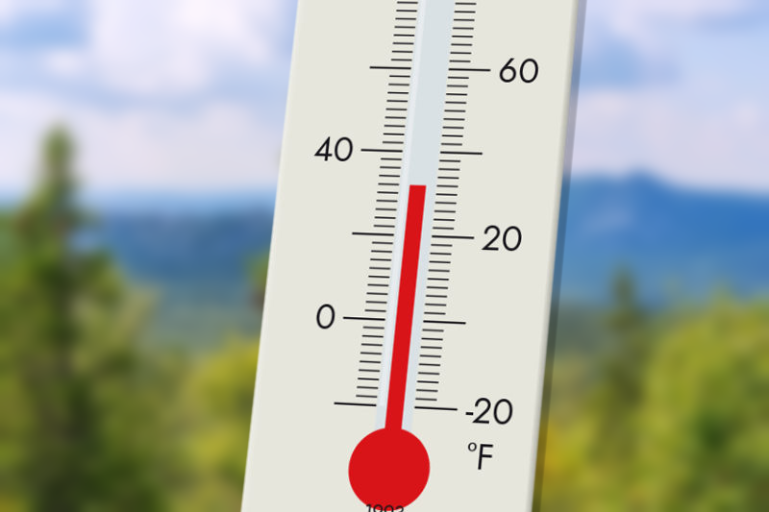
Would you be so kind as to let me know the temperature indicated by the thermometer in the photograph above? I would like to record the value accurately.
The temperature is 32 °F
